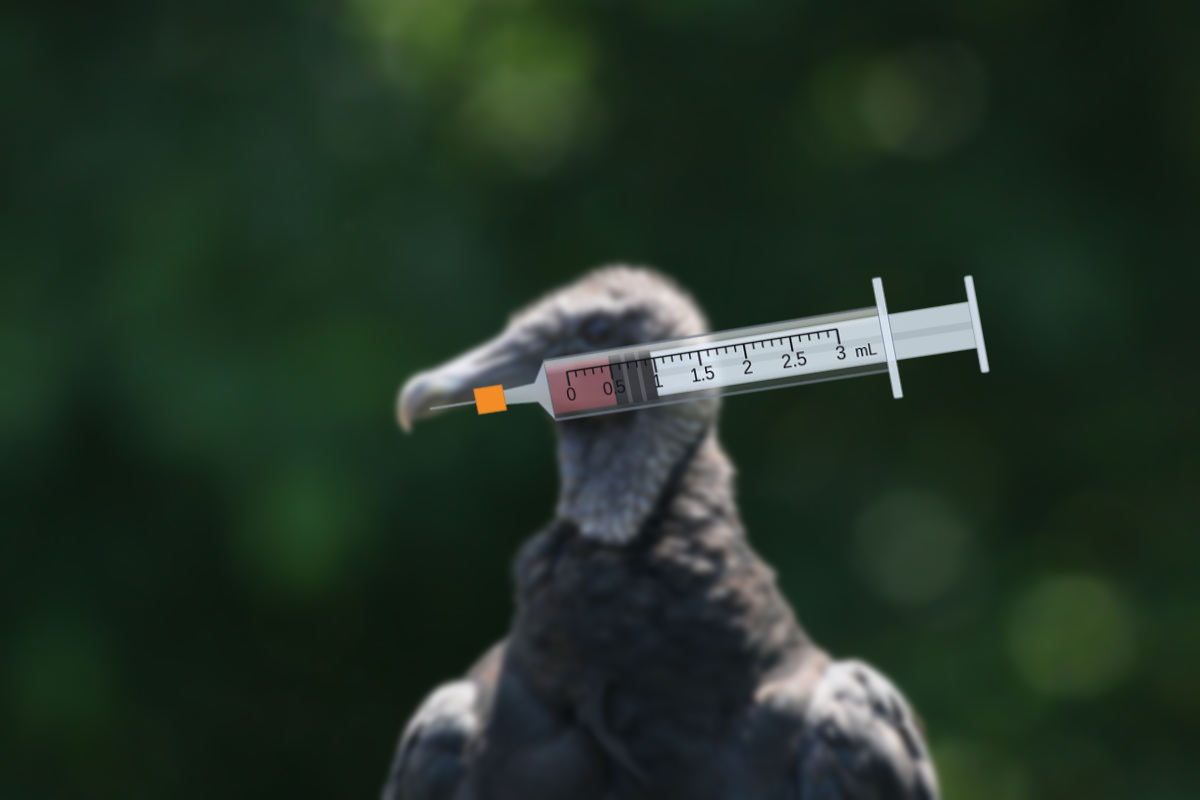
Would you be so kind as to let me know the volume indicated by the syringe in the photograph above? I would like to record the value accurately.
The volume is 0.5 mL
